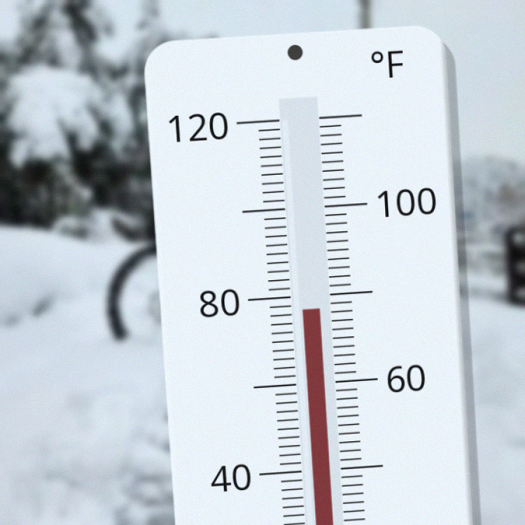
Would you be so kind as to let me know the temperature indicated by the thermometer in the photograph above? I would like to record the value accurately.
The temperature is 77 °F
